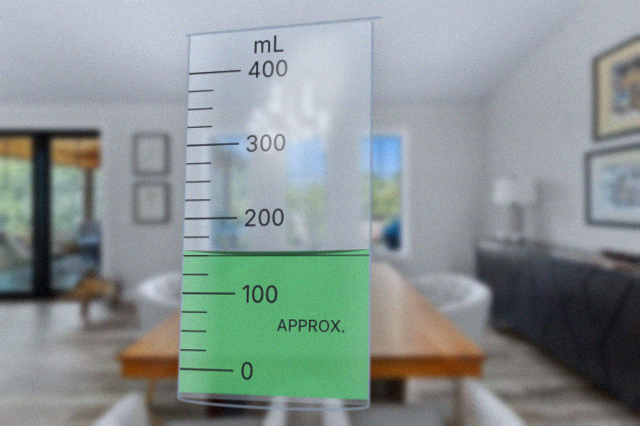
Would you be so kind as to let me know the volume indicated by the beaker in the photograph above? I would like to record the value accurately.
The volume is 150 mL
